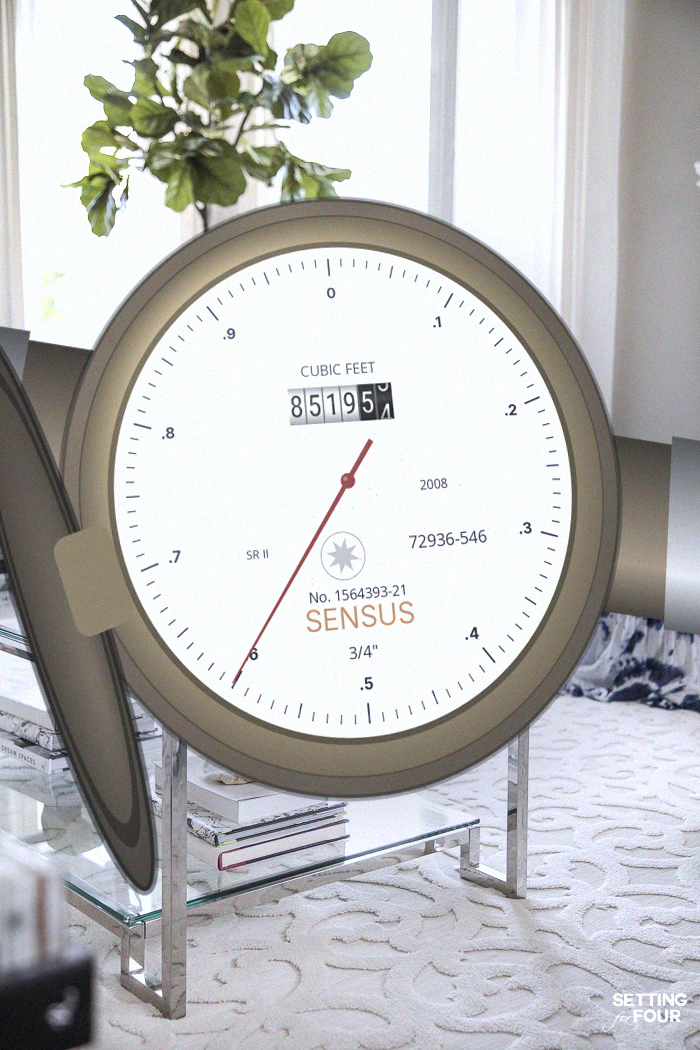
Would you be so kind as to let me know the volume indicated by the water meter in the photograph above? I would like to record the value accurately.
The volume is 851953.60 ft³
